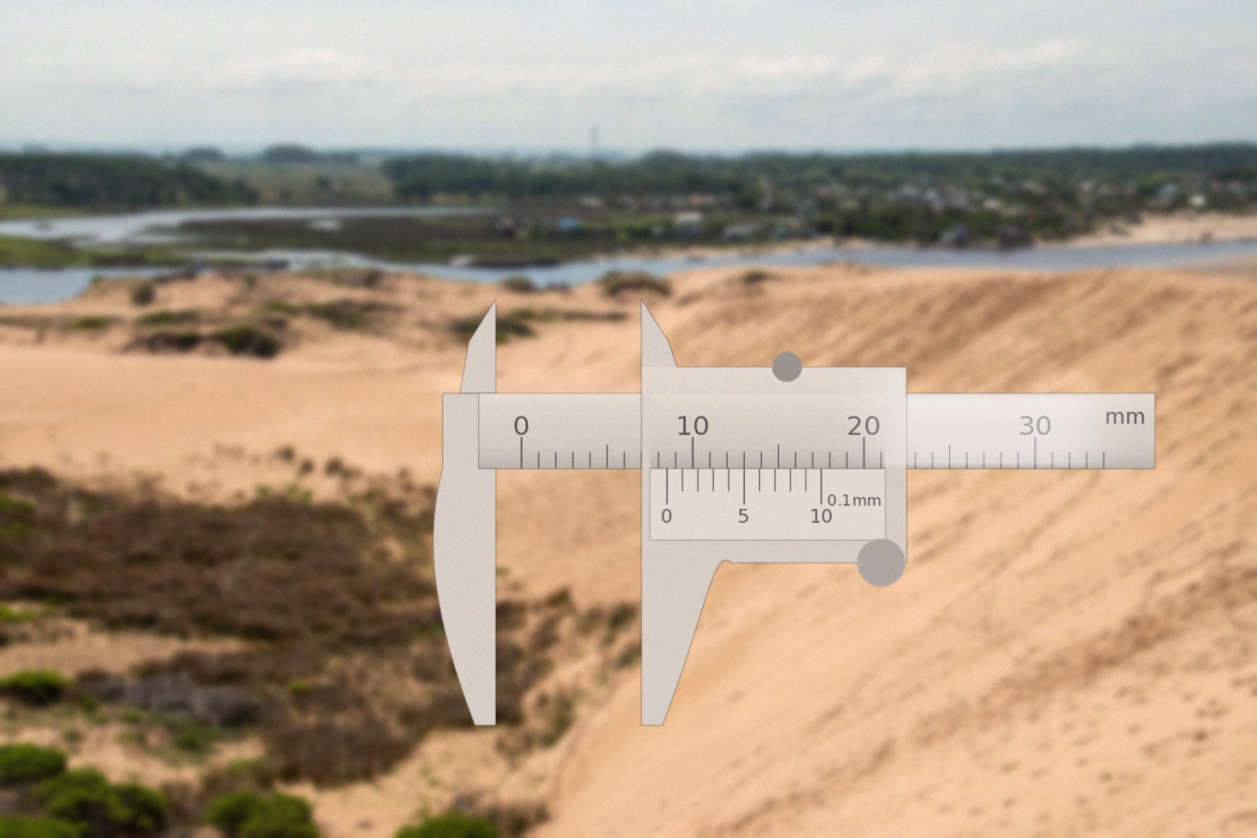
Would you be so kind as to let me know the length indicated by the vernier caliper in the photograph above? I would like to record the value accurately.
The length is 8.5 mm
